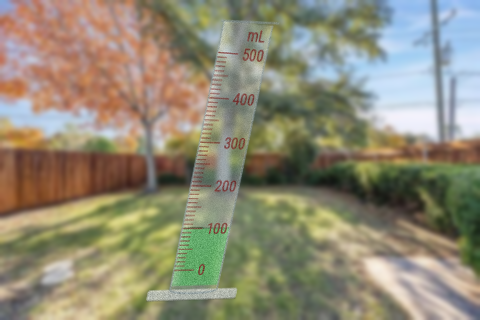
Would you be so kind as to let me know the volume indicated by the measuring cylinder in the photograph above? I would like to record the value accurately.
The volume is 100 mL
